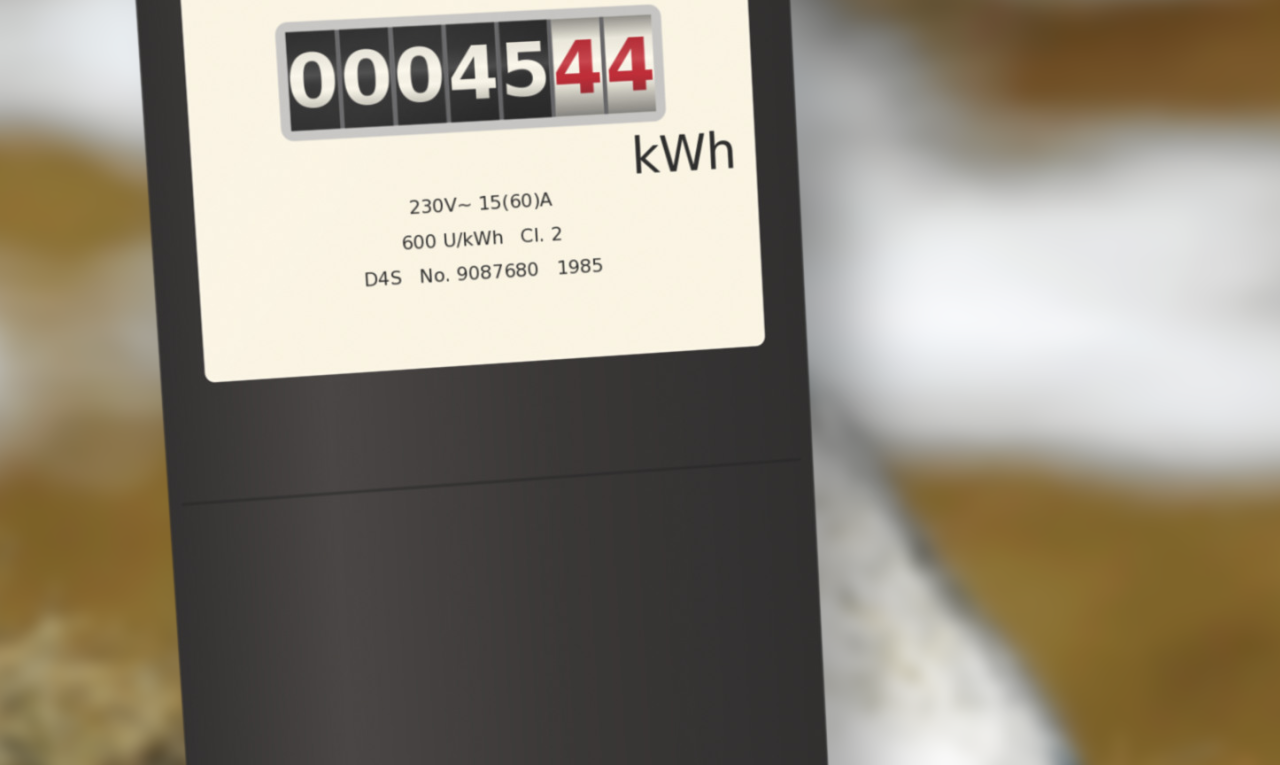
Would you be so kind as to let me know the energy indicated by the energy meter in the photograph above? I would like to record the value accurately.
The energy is 45.44 kWh
